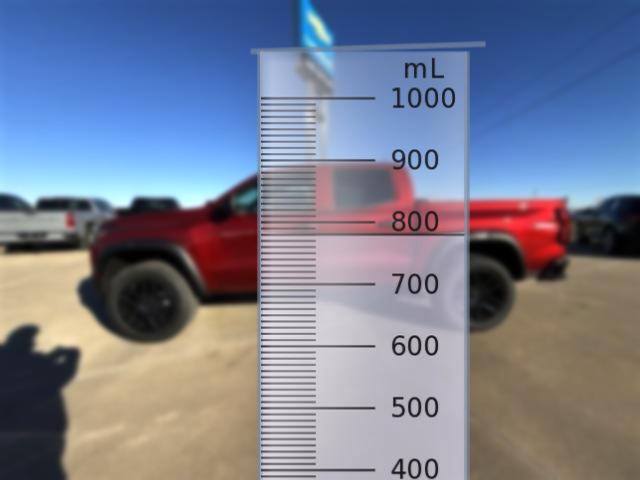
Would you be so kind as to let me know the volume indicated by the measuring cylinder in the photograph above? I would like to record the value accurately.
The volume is 780 mL
